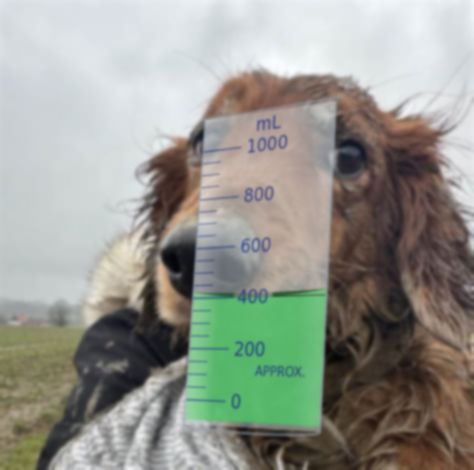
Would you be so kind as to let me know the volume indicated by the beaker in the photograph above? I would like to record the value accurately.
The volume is 400 mL
